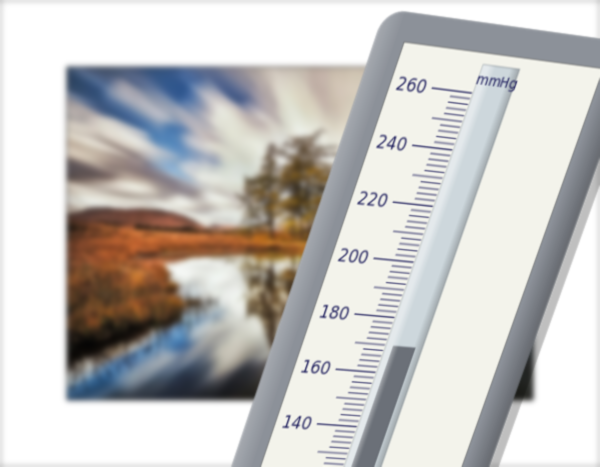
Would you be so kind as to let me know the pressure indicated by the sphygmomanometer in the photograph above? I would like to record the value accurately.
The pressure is 170 mmHg
